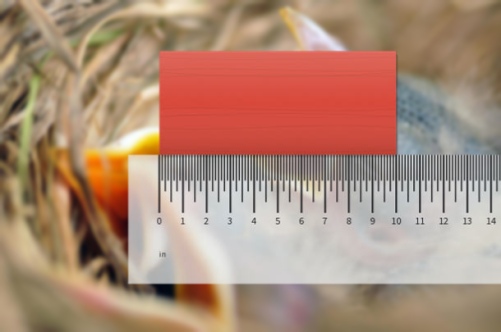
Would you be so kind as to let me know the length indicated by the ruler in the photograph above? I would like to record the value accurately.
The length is 10 in
